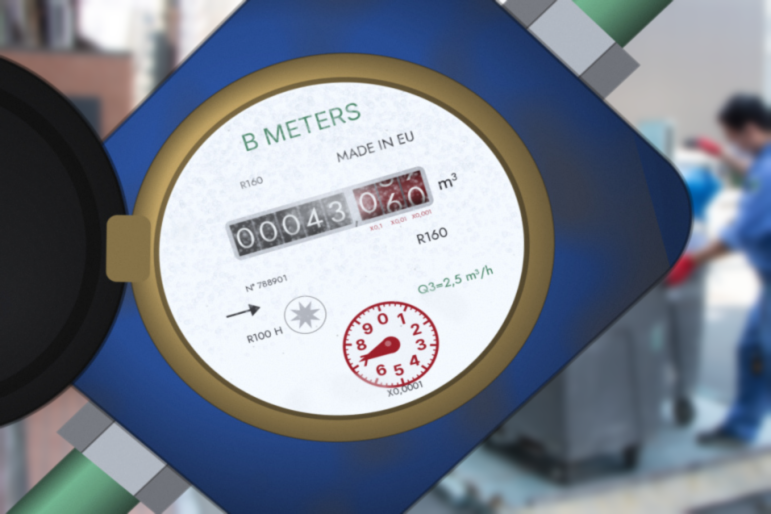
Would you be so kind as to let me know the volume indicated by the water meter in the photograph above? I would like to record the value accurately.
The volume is 43.0597 m³
